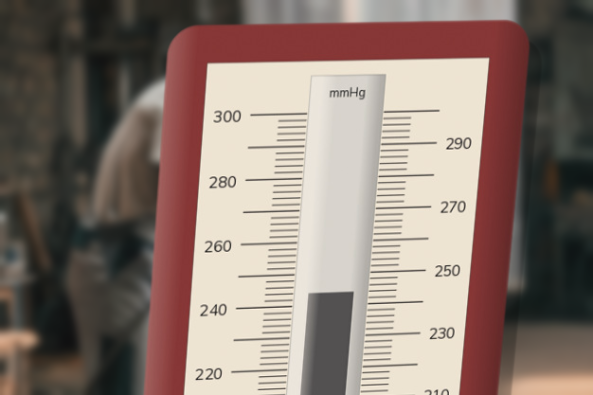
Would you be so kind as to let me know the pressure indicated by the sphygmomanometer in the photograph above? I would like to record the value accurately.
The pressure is 244 mmHg
